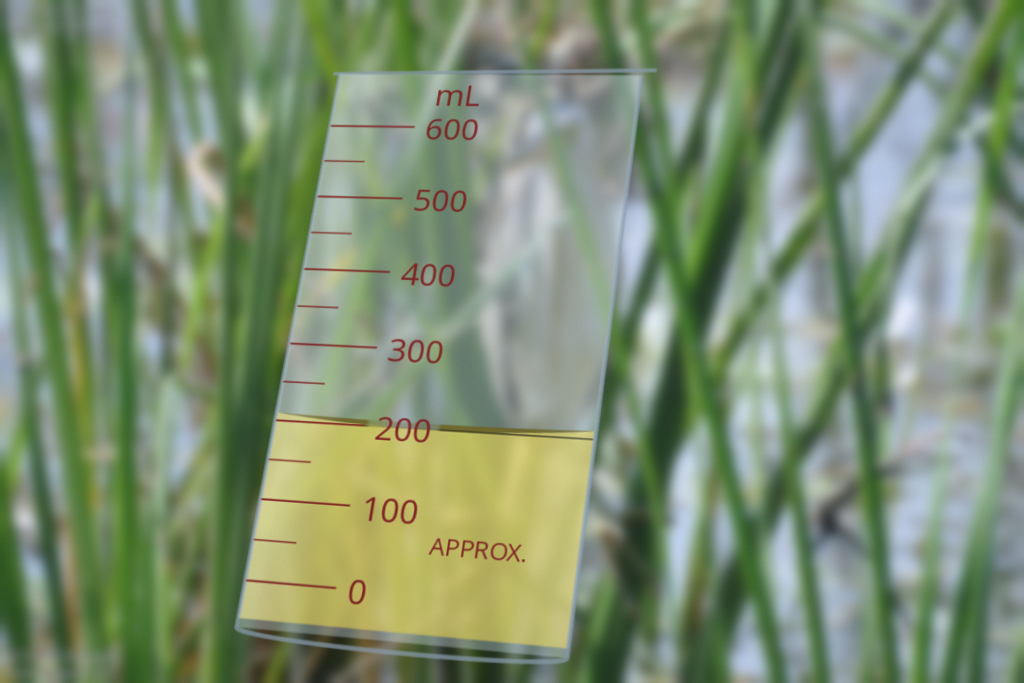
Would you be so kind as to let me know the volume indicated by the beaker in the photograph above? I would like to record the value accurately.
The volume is 200 mL
